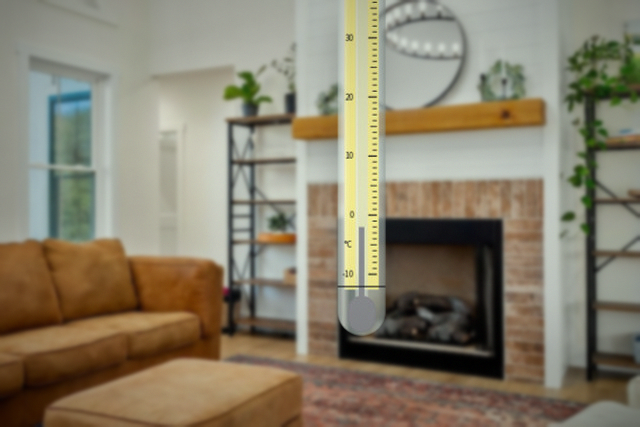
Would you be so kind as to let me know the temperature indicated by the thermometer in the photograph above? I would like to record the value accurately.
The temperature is -2 °C
